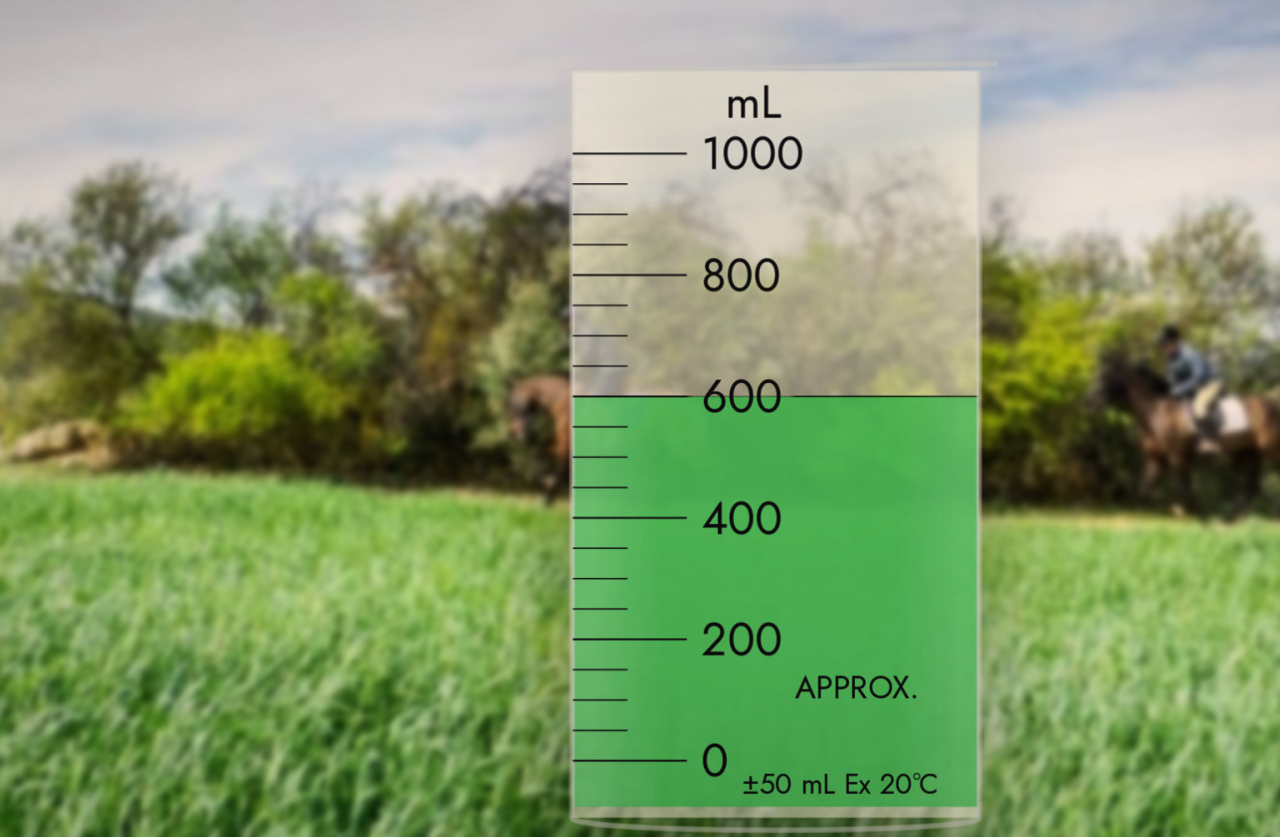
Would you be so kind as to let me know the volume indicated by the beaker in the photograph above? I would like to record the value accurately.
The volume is 600 mL
